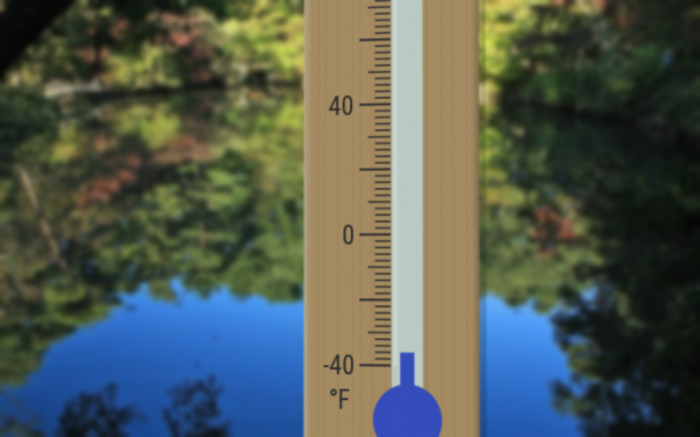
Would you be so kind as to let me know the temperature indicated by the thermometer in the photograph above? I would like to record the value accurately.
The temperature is -36 °F
